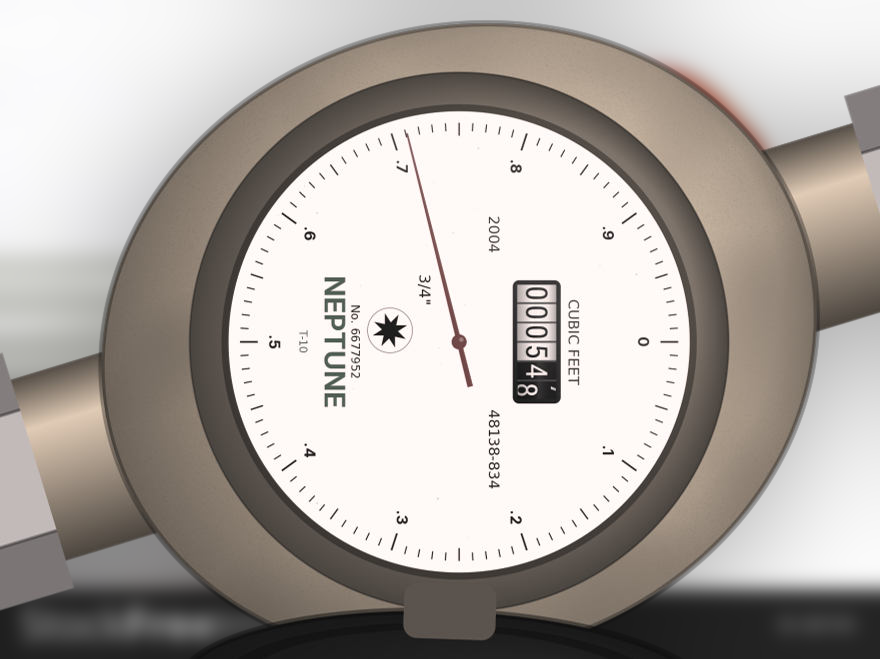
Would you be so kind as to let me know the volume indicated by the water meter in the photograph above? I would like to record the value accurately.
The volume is 547.71 ft³
